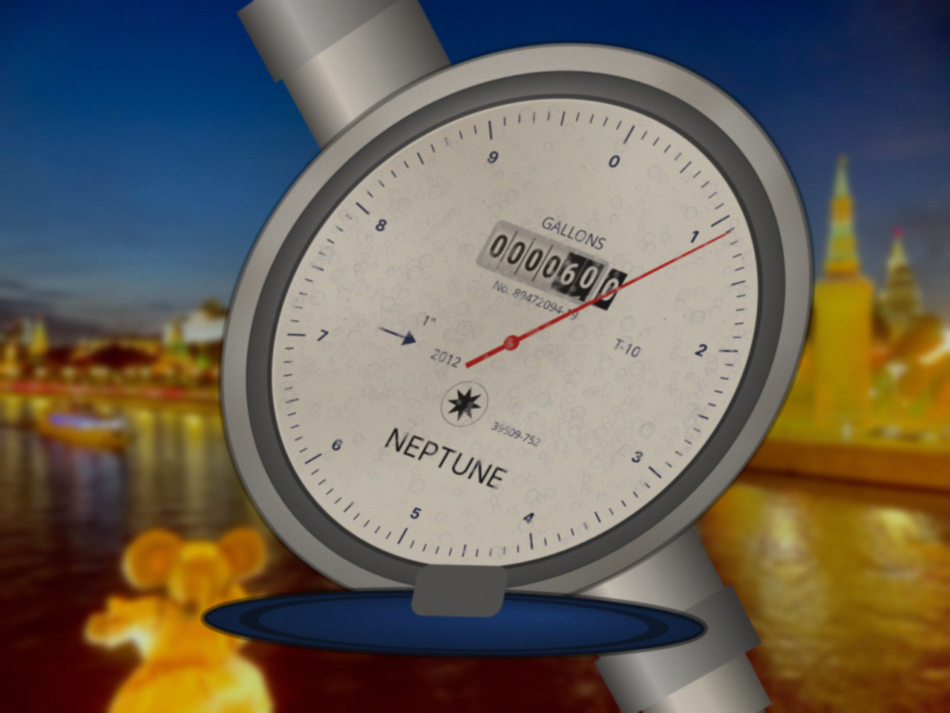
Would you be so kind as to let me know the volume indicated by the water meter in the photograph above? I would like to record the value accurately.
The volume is 601.1 gal
